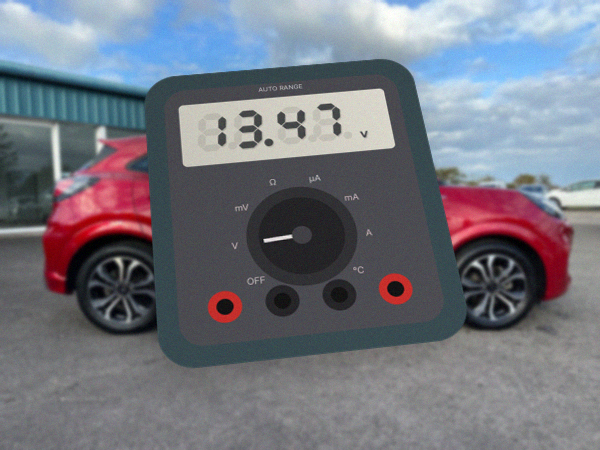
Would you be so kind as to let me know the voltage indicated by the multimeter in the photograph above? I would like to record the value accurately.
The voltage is 13.47 V
